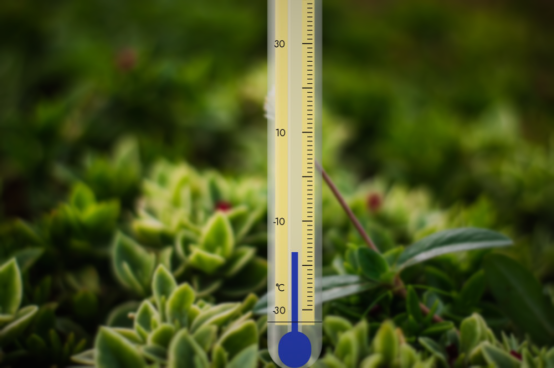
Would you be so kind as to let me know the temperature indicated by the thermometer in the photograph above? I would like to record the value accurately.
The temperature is -17 °C
